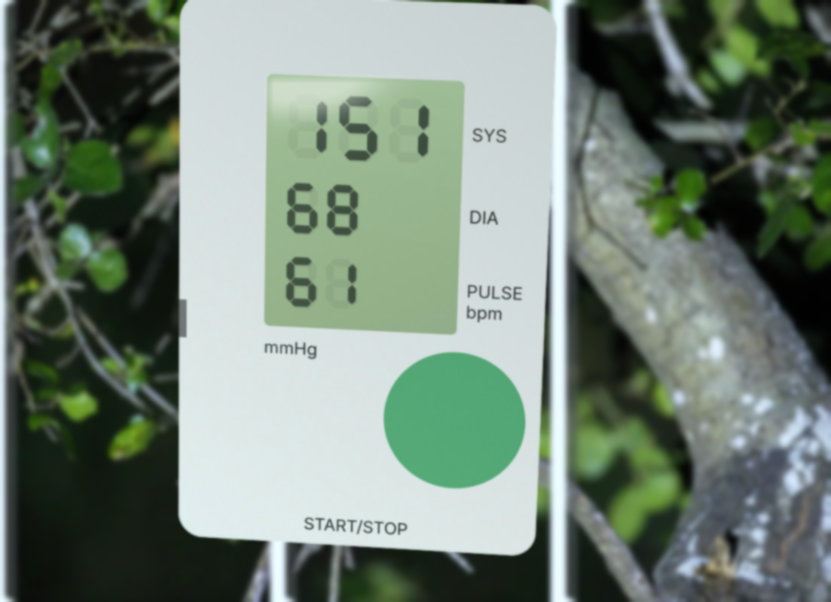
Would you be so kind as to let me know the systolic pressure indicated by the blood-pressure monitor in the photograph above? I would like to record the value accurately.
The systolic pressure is 151 mmHg
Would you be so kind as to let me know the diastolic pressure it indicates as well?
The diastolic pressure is 68 mmHg
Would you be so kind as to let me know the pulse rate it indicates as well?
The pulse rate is 61 bpm
